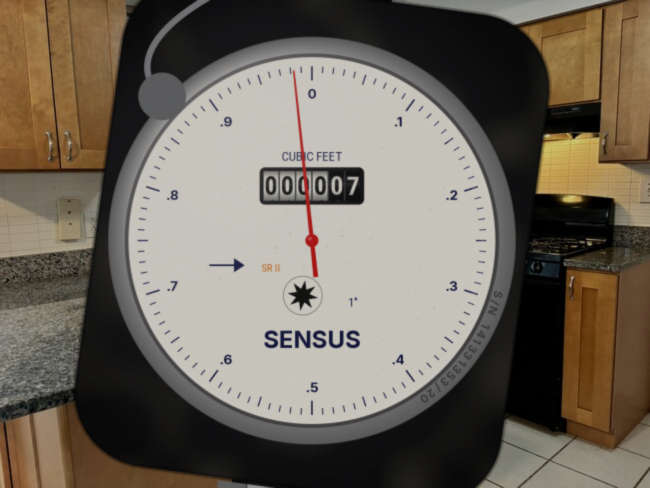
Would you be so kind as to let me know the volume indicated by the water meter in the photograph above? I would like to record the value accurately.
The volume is 6.98 ft³
